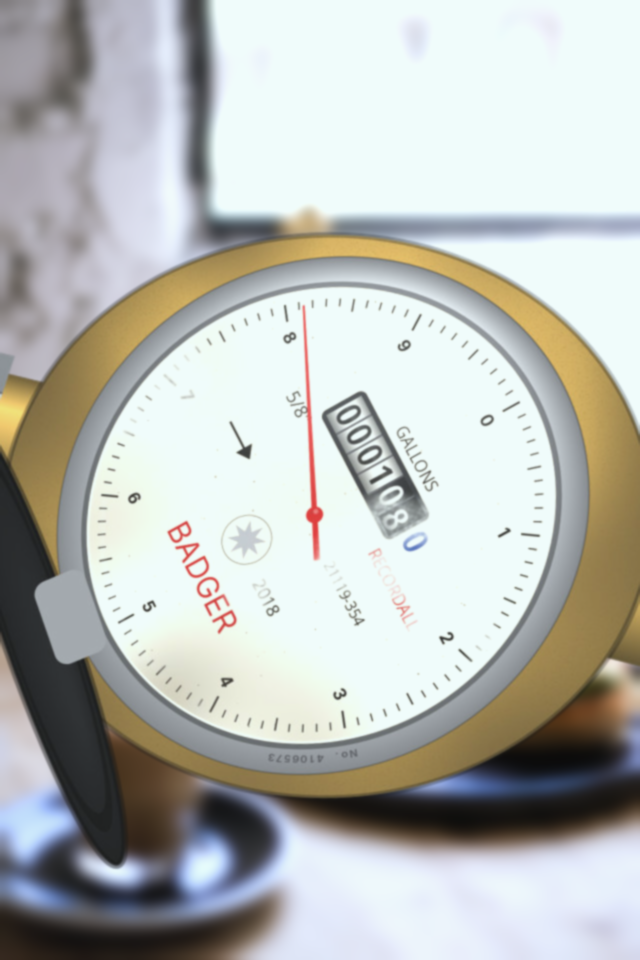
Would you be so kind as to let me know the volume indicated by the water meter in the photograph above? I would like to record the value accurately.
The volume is 1078.1 gal
